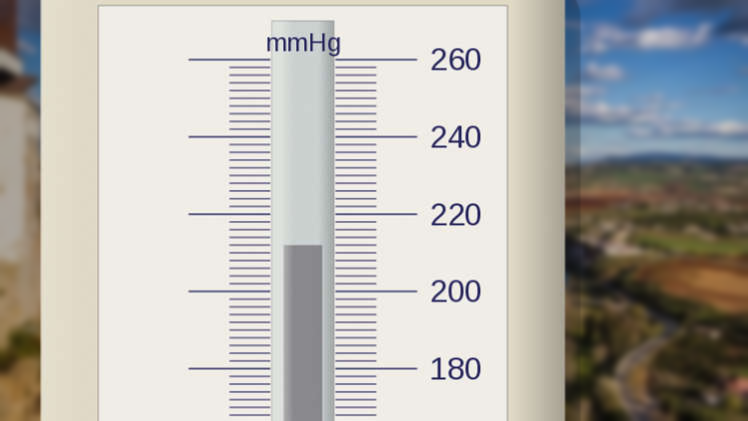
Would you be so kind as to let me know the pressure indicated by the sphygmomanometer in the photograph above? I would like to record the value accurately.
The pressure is 212 mmHg
